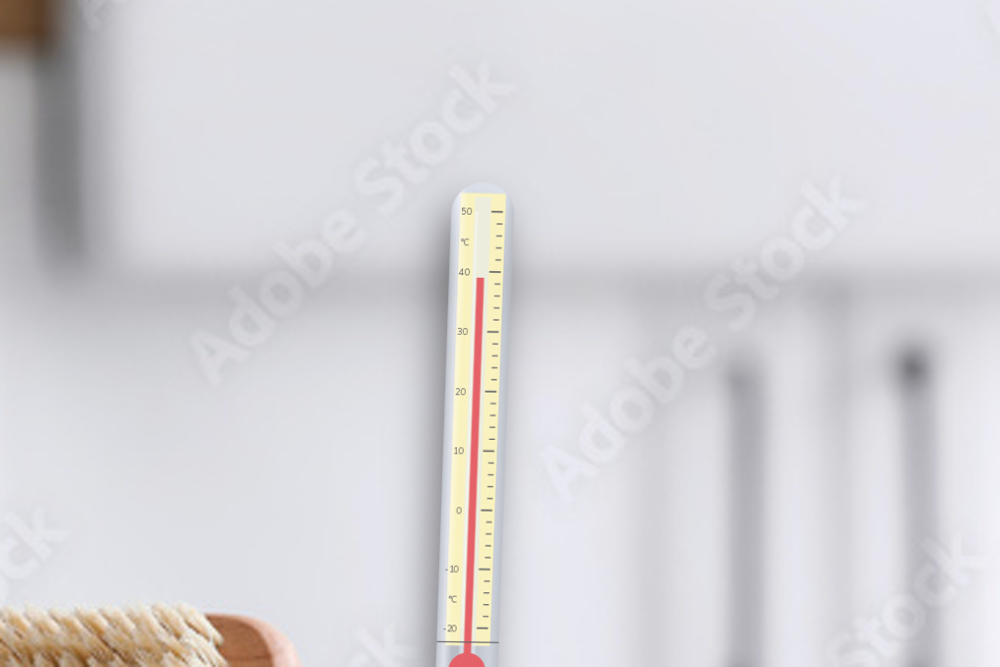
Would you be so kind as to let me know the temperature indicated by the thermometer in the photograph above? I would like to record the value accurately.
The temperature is 39 °C
